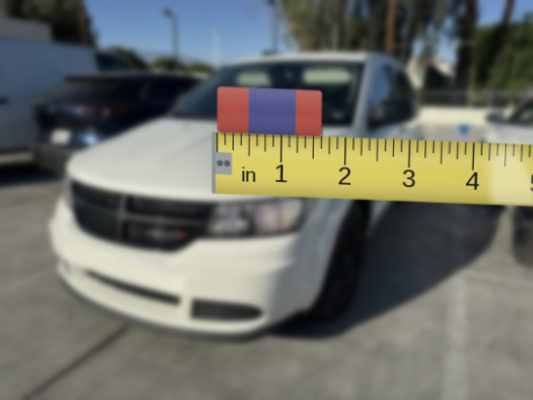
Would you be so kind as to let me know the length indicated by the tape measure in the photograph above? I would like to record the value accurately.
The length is 1.625 in
